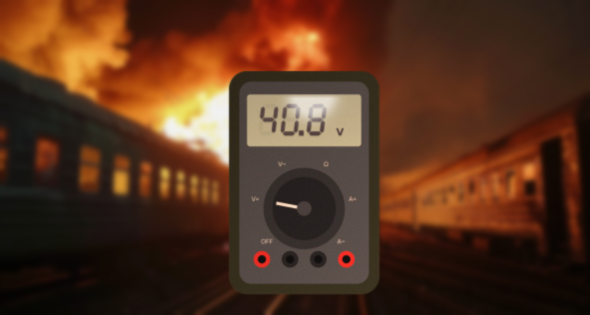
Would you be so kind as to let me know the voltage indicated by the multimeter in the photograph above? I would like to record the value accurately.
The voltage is 40.8 V
